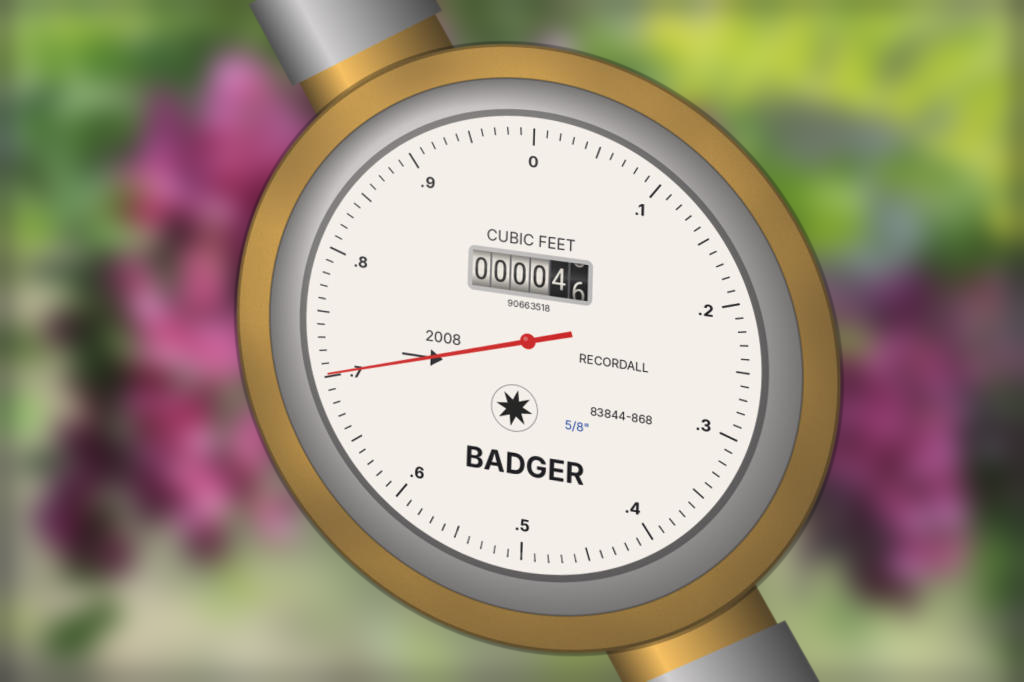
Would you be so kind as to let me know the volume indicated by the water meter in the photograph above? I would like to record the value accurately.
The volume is 45.70 ft³
